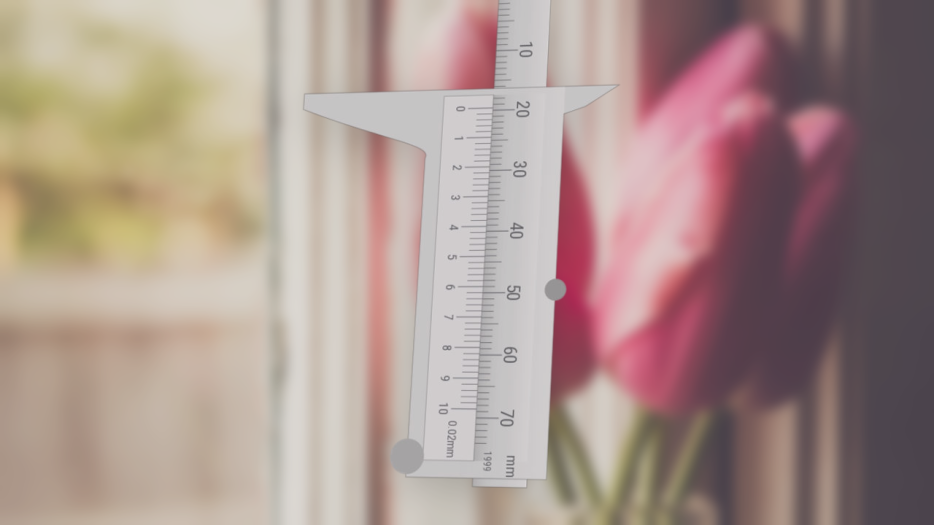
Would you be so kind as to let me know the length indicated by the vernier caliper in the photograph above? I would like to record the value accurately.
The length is 19.6 mm
